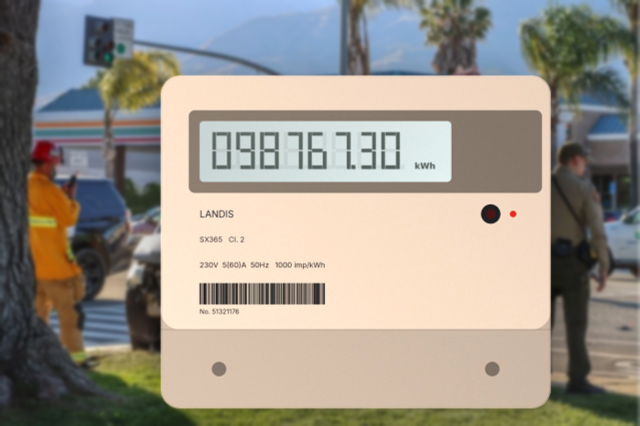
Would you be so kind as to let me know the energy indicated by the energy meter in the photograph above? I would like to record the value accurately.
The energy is 98767.30 kWh
